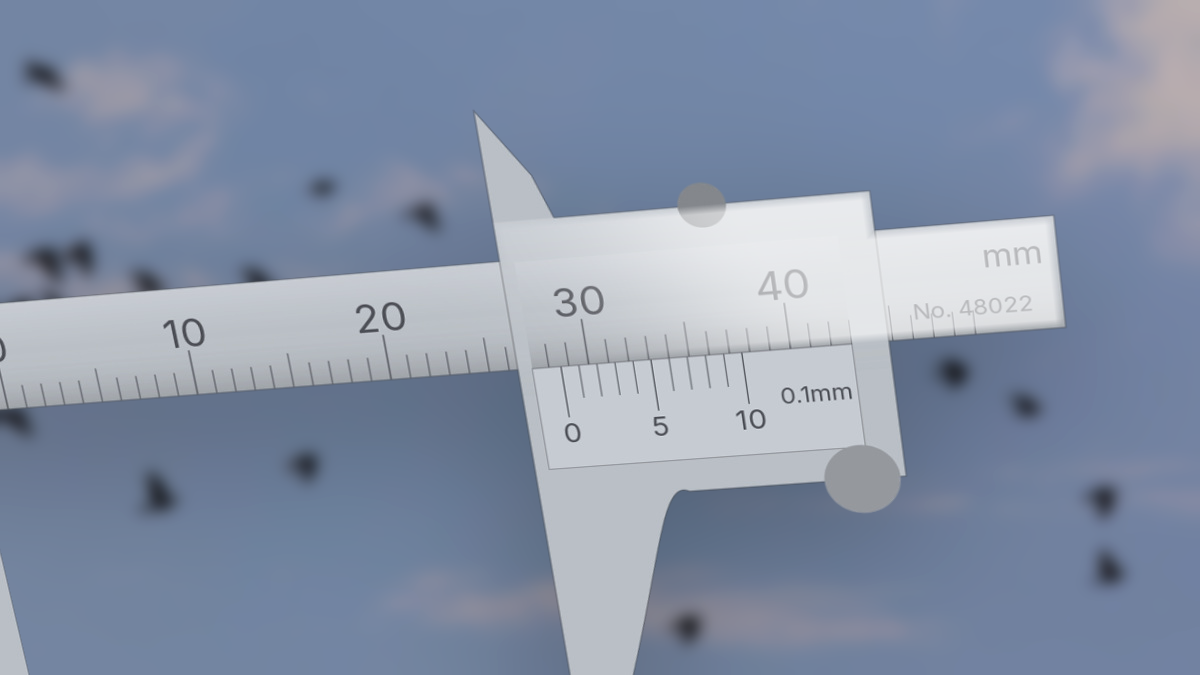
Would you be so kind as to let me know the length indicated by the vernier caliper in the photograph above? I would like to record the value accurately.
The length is 28.6 mm
